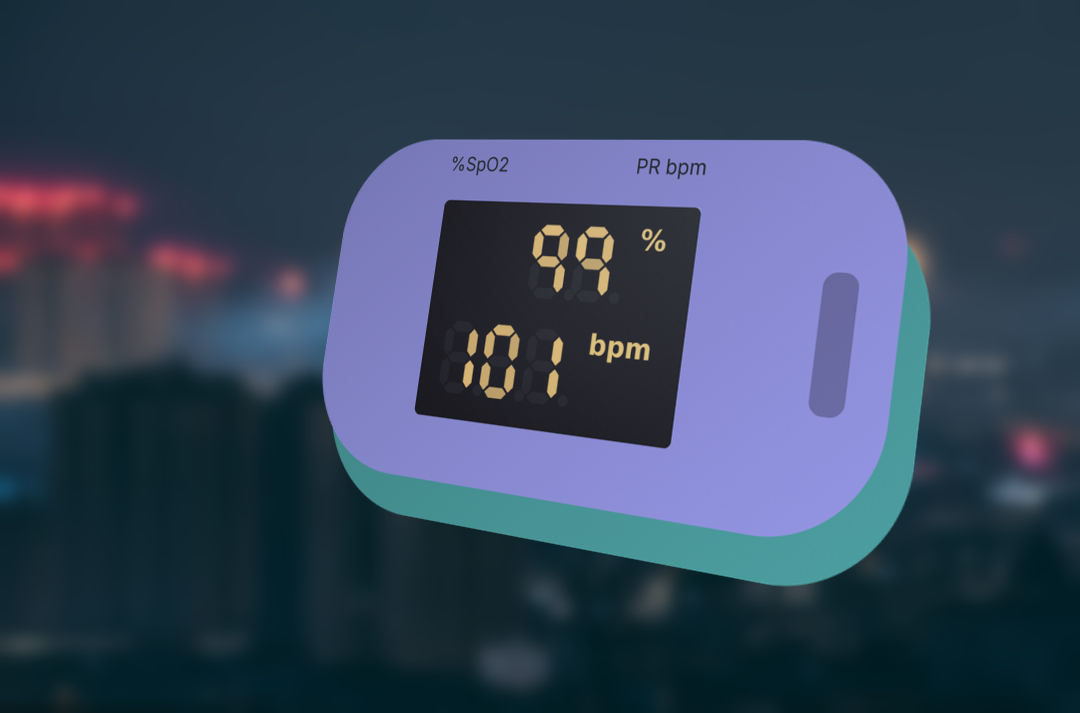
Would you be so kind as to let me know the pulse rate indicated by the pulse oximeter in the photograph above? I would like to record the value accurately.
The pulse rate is 101 bpm
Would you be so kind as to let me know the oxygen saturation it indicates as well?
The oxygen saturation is 99 %
